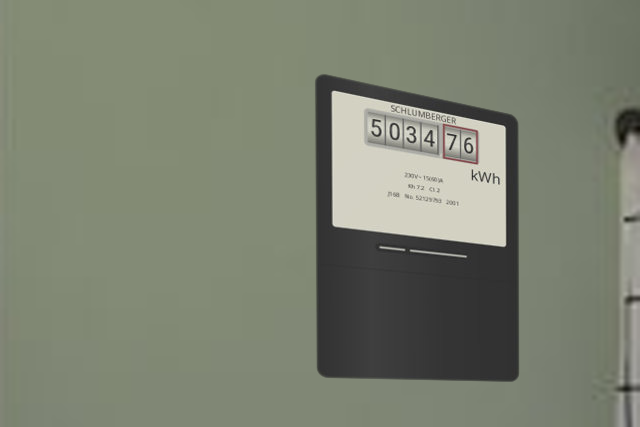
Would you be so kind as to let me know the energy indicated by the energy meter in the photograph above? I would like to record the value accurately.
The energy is 5034.76 kWh
